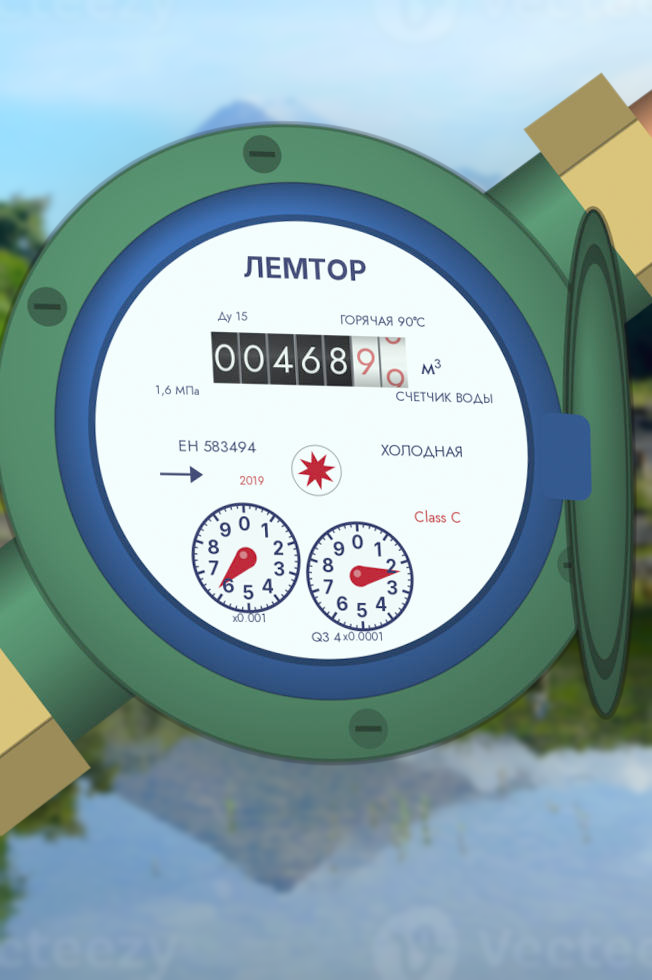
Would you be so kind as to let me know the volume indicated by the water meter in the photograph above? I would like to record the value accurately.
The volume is 468.9862 m³
